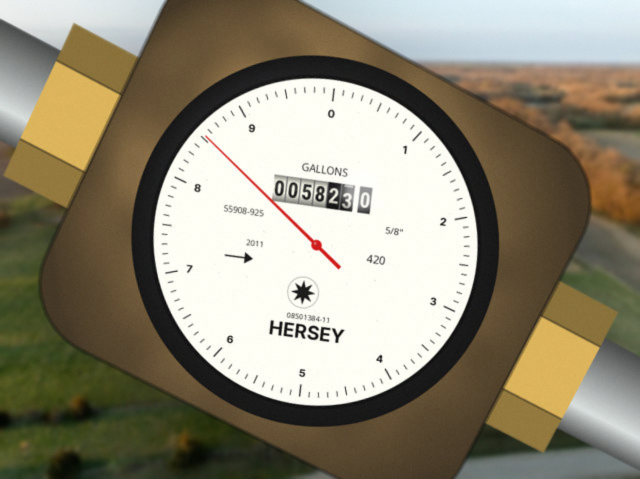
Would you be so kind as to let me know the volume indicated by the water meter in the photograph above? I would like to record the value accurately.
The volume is 58228.5 gal
